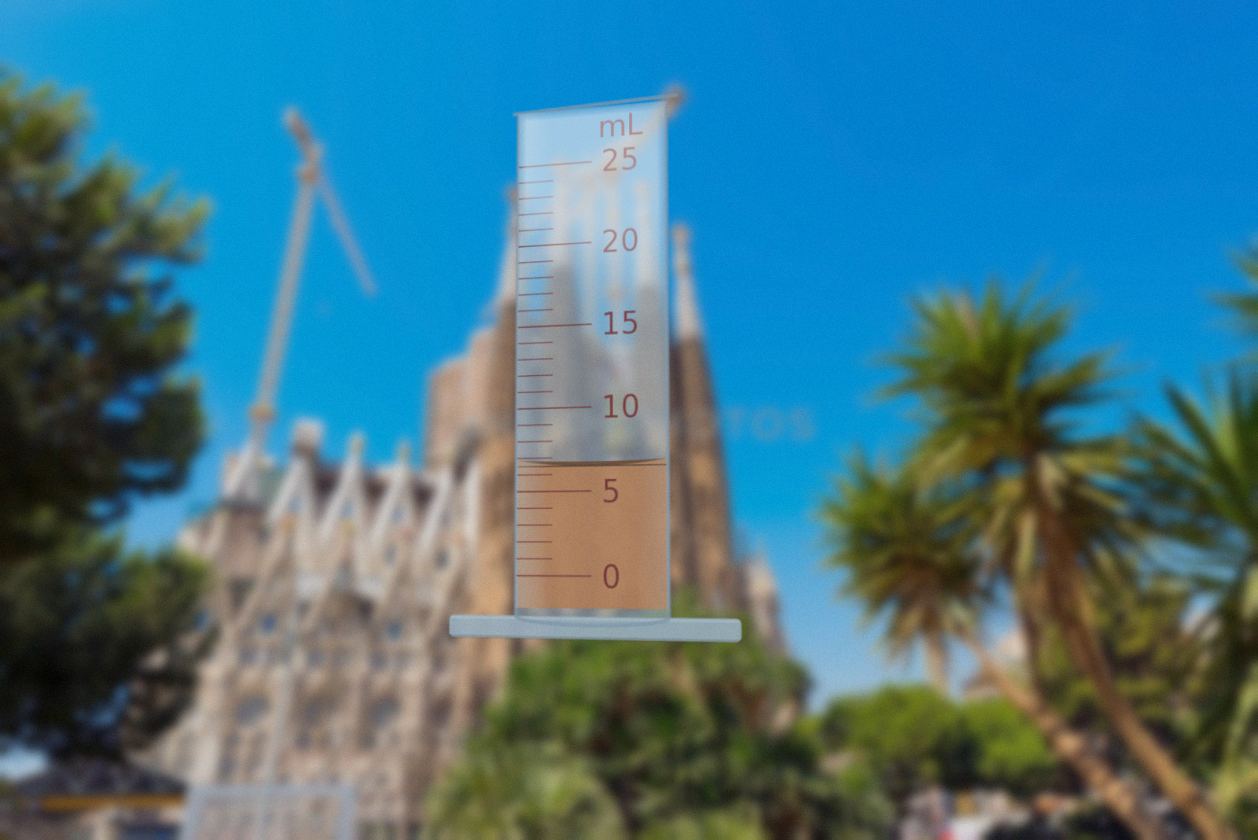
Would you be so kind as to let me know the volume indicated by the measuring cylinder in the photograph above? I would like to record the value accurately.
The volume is 6.5 mL
